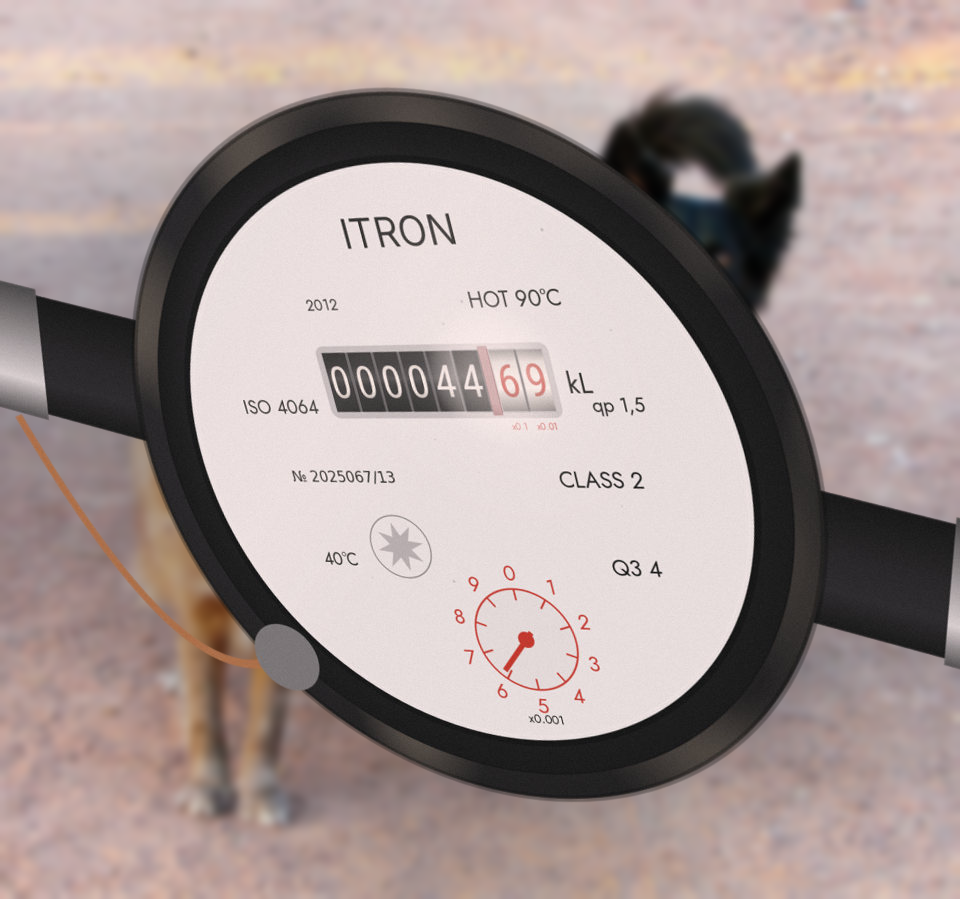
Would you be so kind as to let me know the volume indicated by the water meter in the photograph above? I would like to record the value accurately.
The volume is 44.696 kL
